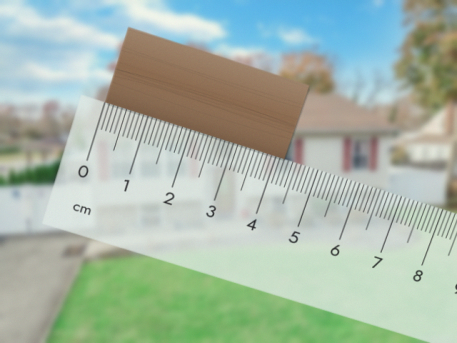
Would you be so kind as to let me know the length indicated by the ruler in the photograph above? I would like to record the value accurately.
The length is 4.2 cm
